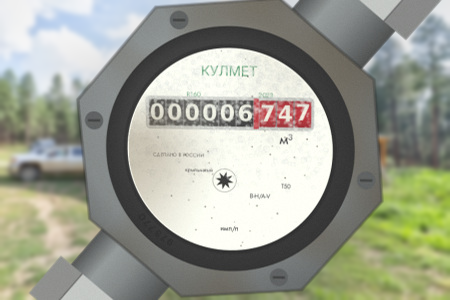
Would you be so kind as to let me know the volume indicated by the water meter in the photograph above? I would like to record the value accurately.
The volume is 6.747 m³
